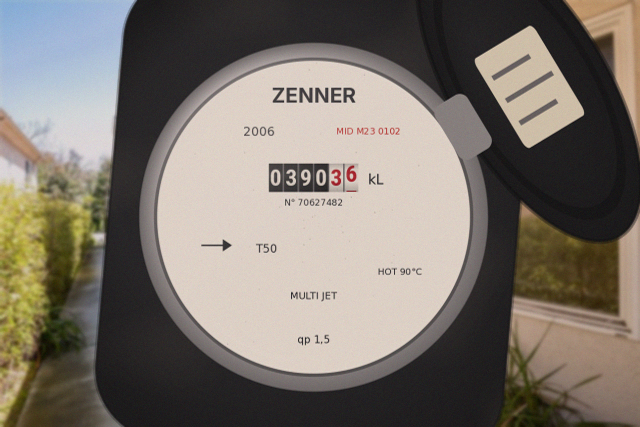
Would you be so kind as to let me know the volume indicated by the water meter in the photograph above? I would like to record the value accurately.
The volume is 390.36 kL
